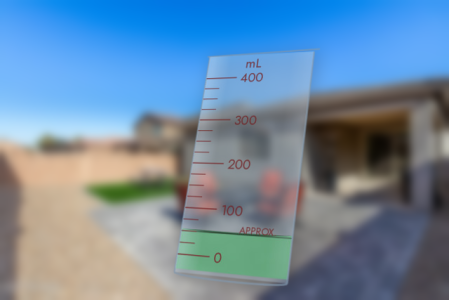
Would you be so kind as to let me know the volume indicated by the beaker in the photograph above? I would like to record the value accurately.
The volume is 50 mL
